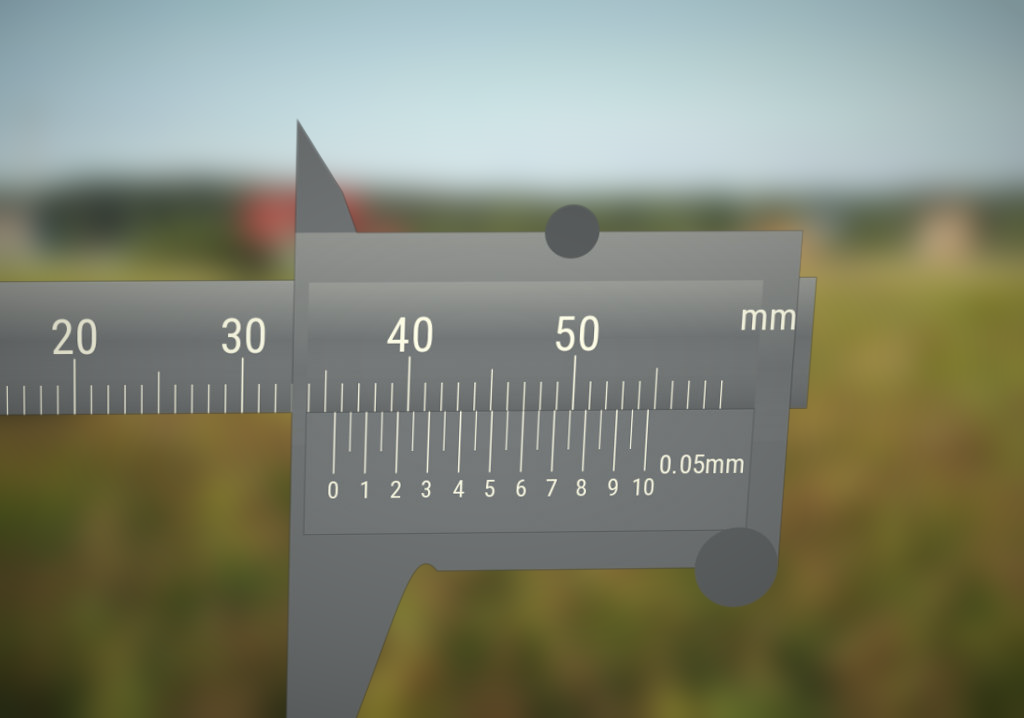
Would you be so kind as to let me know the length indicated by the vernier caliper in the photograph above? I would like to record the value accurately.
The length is 35.6 mm
